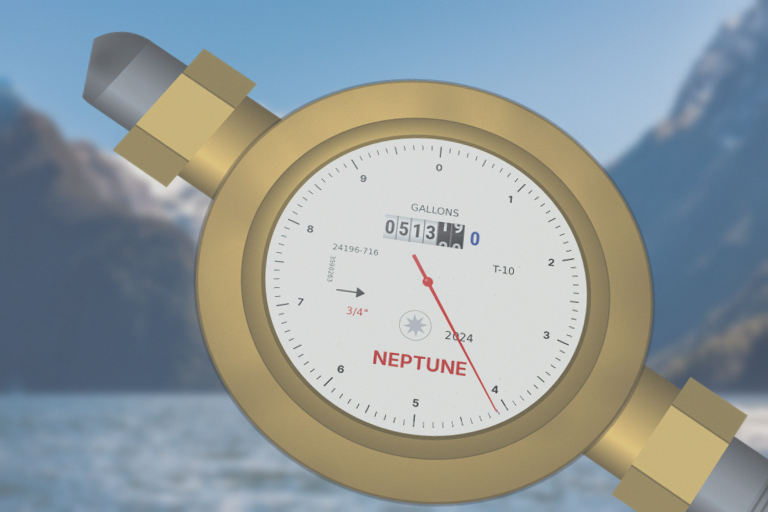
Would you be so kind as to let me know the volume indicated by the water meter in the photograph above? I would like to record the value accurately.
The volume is 513194.1 gal
